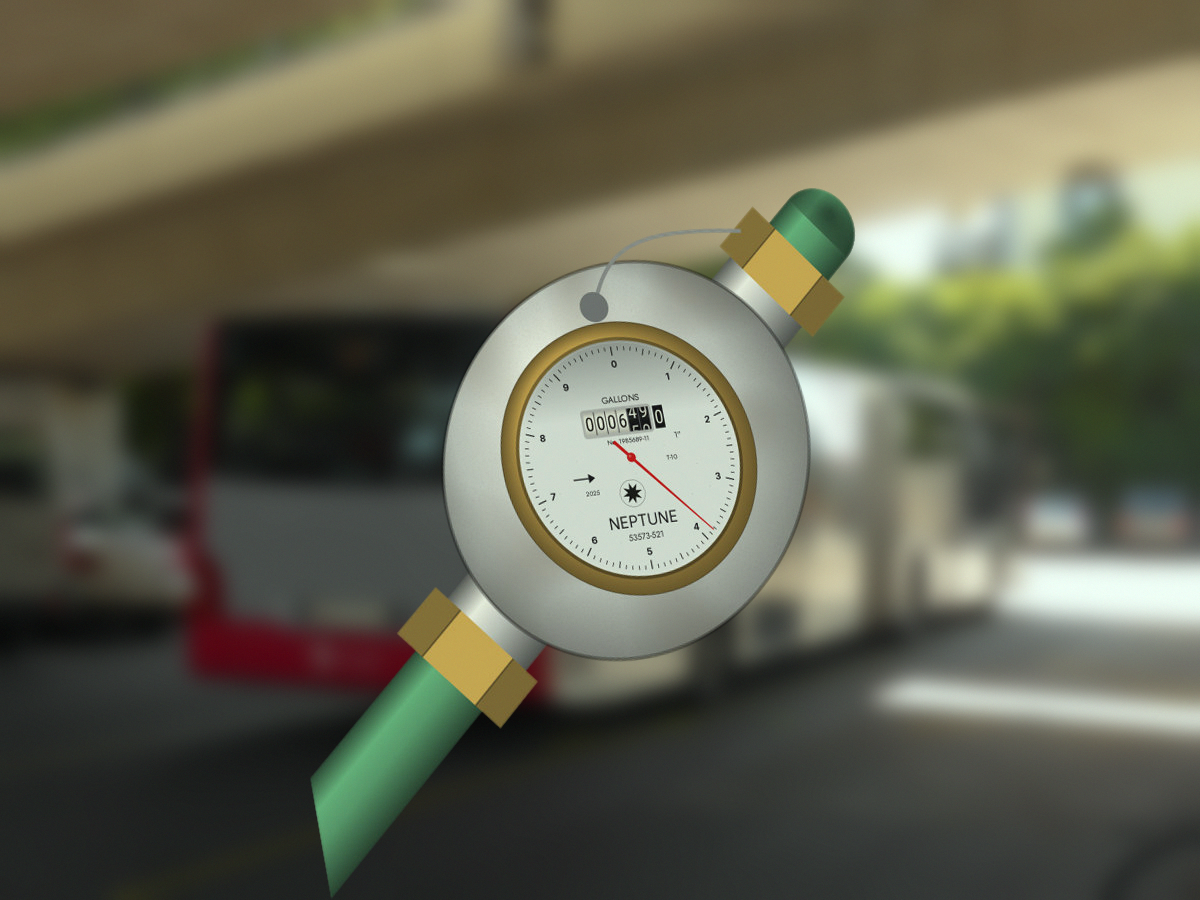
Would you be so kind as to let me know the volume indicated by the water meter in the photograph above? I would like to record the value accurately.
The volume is 6493.8 gal
